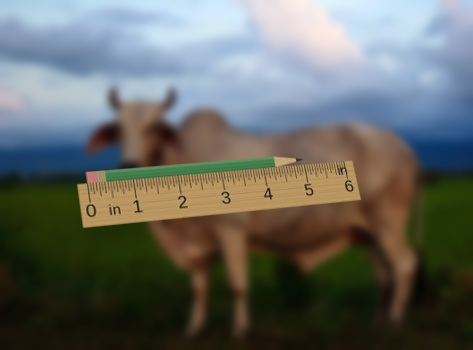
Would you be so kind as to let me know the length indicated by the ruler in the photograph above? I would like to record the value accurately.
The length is 5 in
